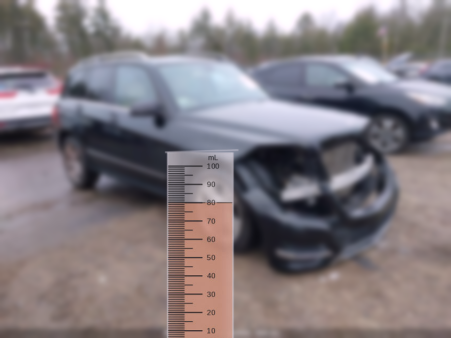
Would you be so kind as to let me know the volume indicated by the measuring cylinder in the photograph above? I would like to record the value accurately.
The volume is 80 mL
